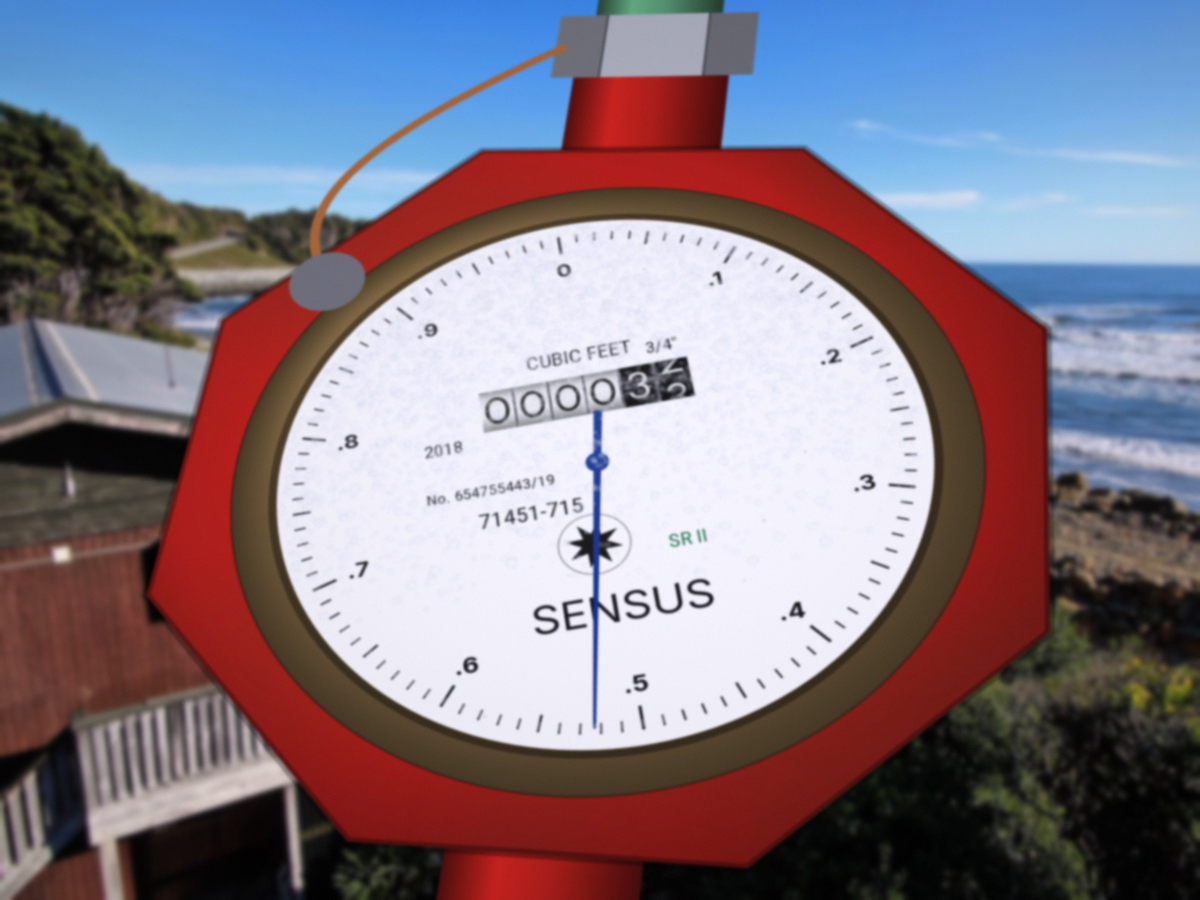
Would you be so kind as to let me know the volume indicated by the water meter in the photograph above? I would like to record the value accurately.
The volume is 32.52 ft³
